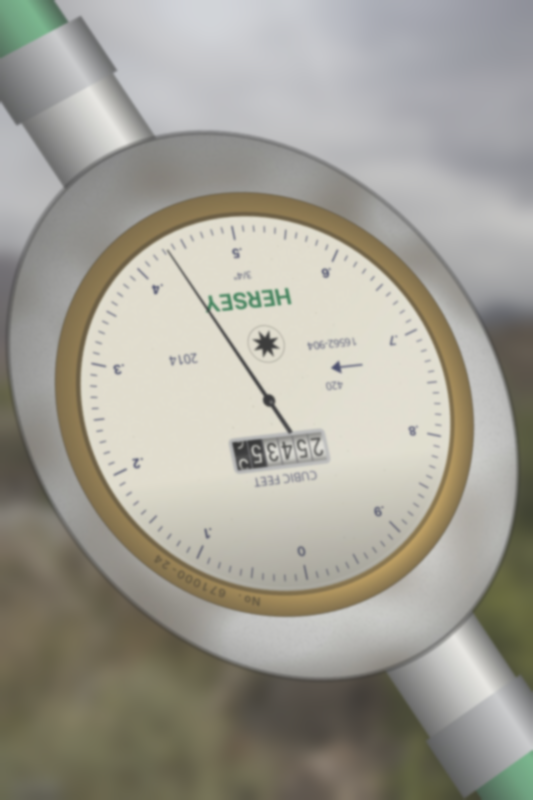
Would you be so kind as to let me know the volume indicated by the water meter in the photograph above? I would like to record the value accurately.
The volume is 254355.43 ft³
